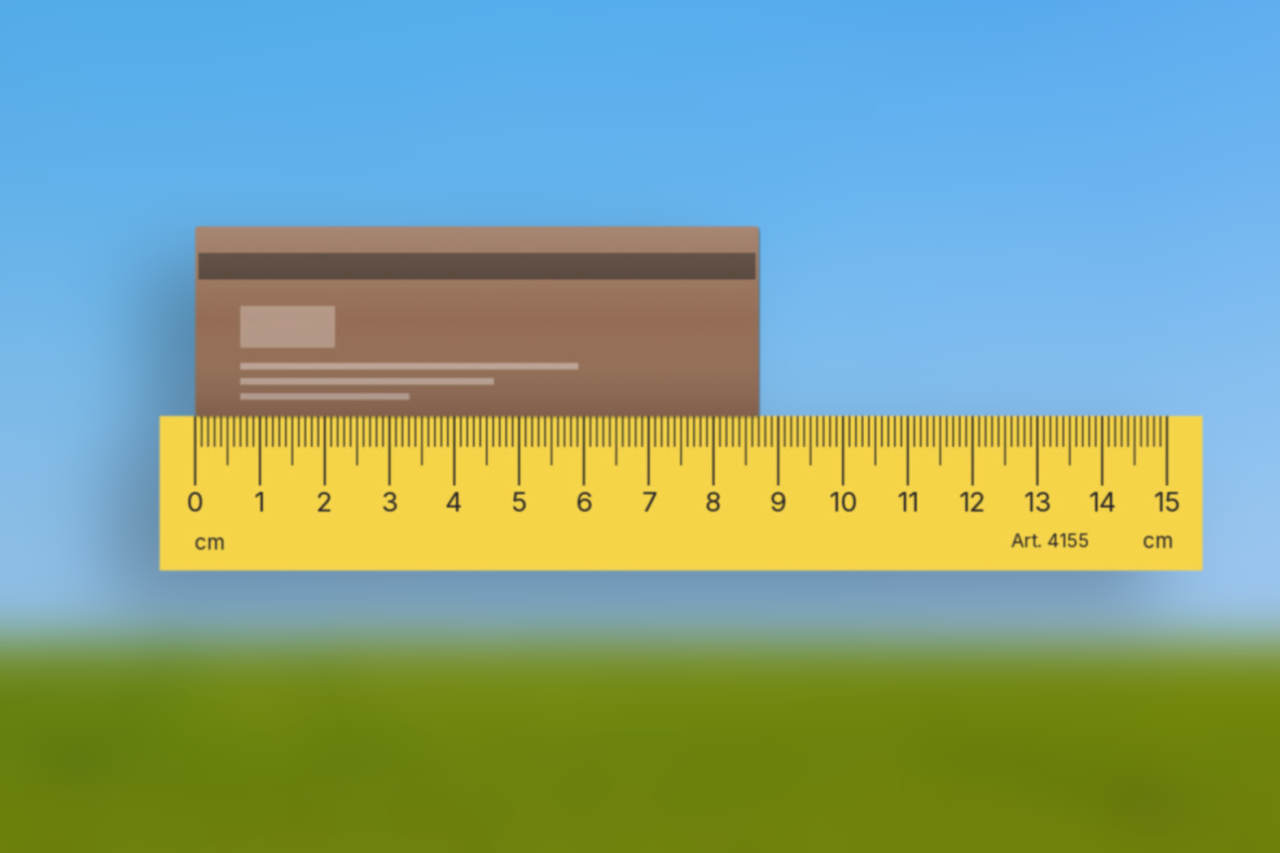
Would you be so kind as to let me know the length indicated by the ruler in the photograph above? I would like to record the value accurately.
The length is 8.7 cm
